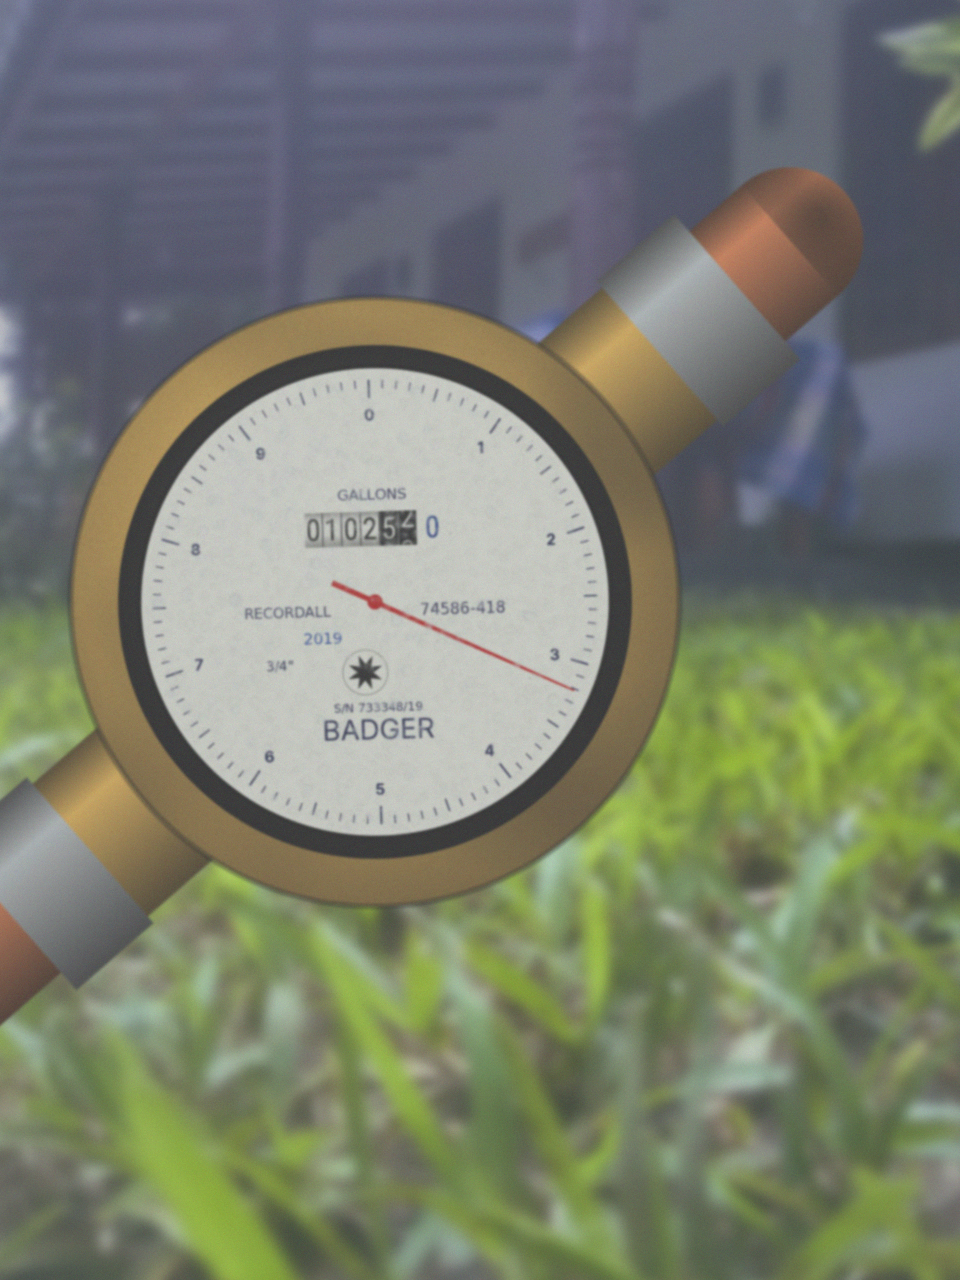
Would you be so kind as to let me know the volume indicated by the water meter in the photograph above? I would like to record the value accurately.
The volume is 102523.2 gal
